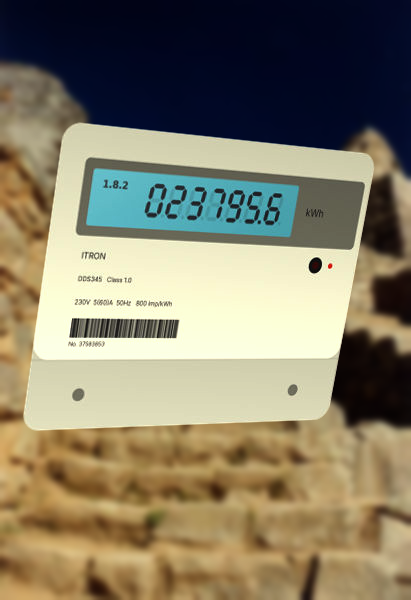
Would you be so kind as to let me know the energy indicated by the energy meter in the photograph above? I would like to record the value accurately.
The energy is 23795.6 kWh
